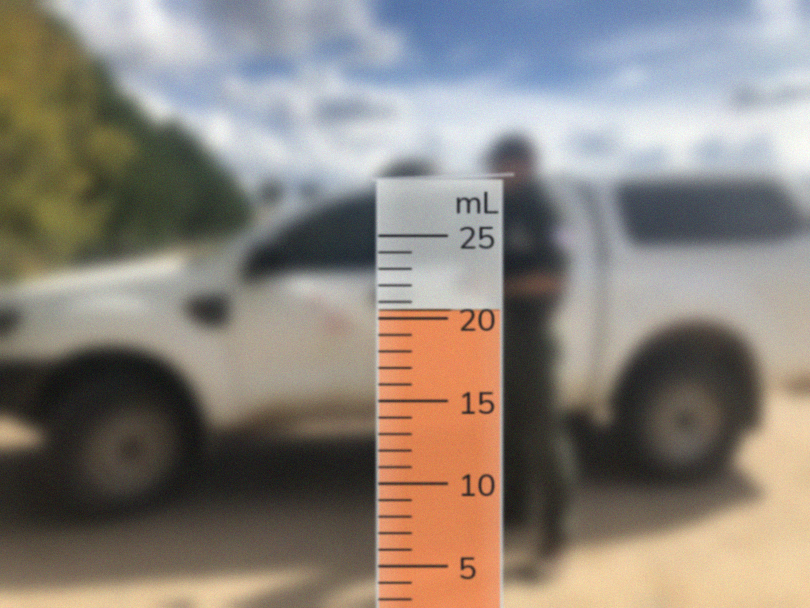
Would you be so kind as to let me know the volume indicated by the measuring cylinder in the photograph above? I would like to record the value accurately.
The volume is 20.5 mL
